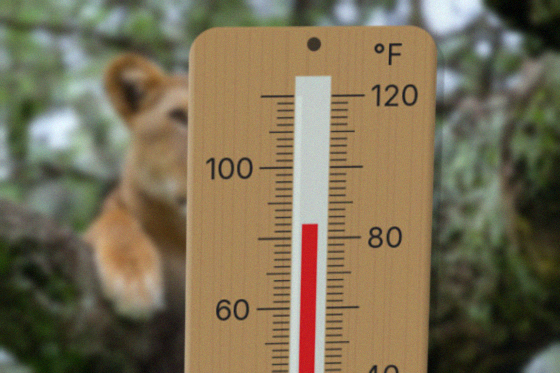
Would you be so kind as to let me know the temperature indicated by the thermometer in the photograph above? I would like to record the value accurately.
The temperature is 84 °F
